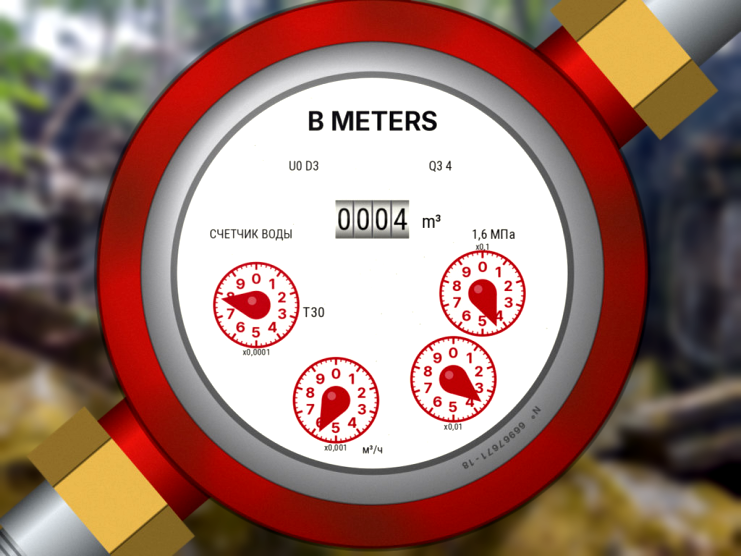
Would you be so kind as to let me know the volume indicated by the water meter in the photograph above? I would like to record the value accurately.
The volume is 4.4357 m³
